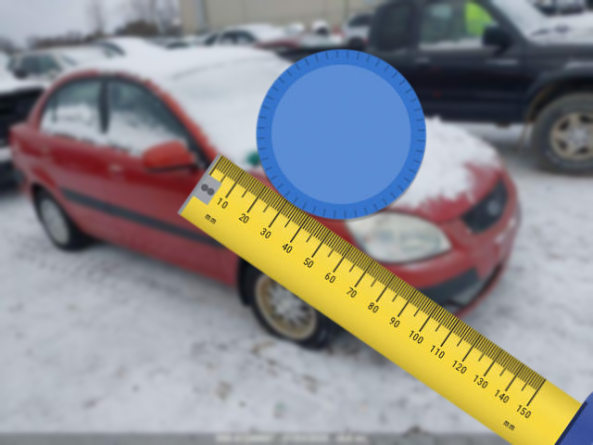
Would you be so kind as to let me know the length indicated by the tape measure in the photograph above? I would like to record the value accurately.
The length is 65 mm
